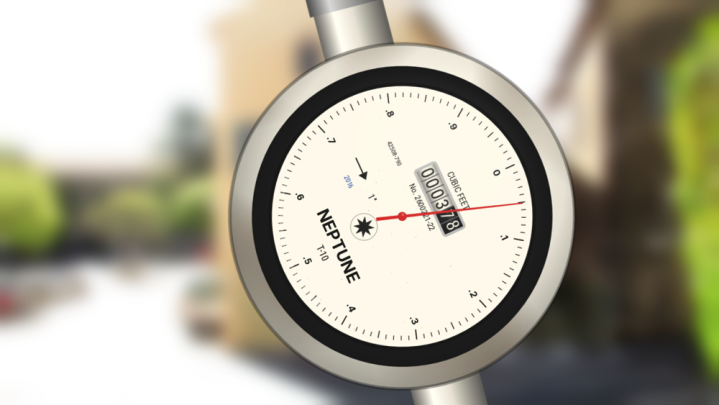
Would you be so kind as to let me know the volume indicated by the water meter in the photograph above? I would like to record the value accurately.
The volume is 378.05 ft³
